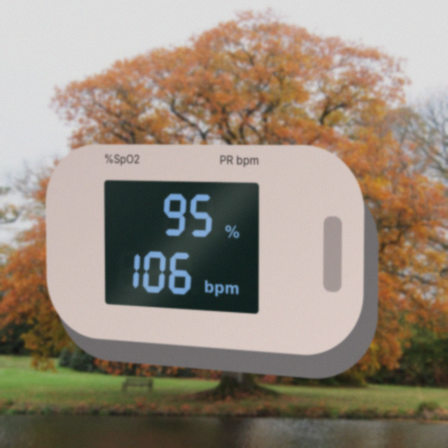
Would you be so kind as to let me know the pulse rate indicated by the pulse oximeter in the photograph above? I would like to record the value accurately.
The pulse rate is 106 bpm
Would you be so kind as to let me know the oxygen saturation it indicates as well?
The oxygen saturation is 95 %
